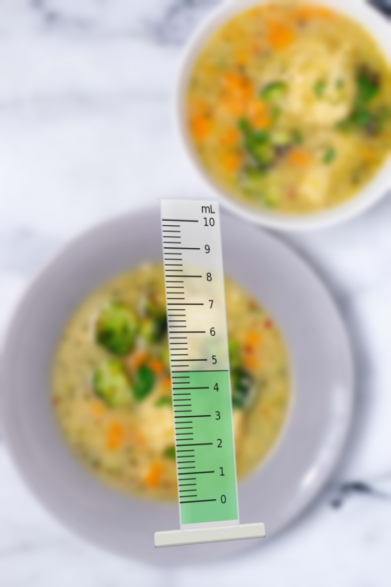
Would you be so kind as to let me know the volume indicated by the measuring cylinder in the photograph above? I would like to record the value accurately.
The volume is 4.6 mL
